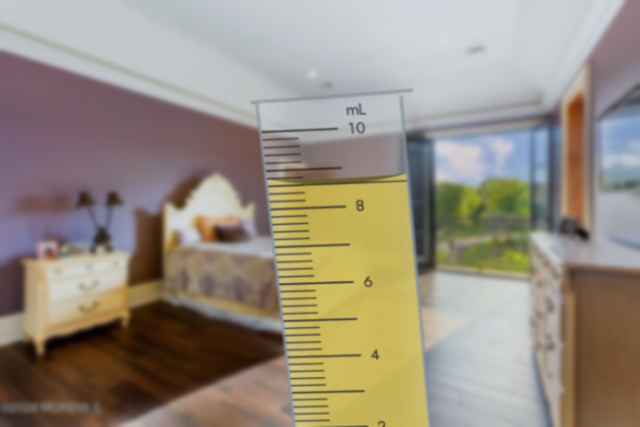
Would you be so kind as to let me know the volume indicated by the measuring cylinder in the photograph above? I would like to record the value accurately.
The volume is 8.6 mL
